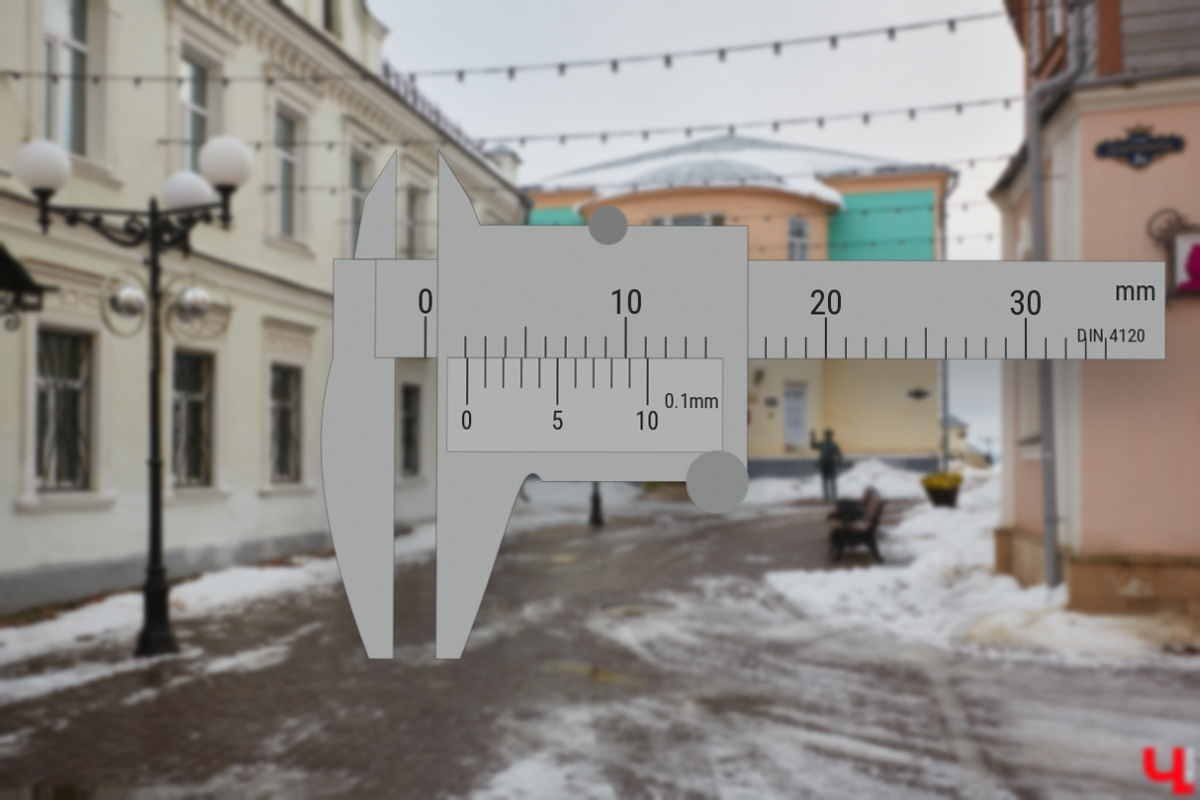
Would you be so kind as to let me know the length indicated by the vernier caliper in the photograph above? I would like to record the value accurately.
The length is 2.1 mm
